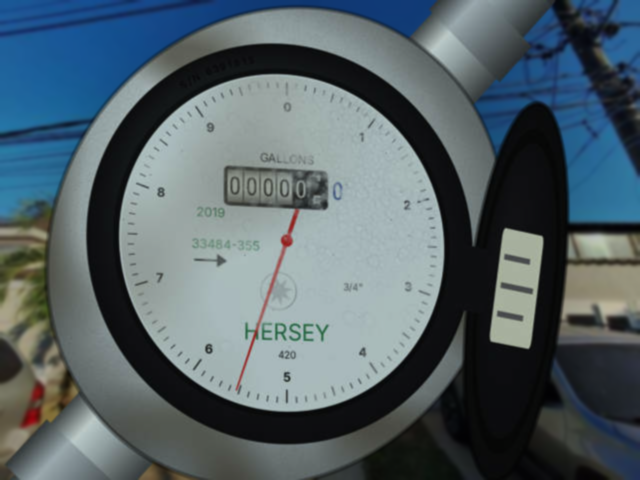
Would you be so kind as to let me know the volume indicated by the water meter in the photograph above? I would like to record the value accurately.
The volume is 45.5 gal
